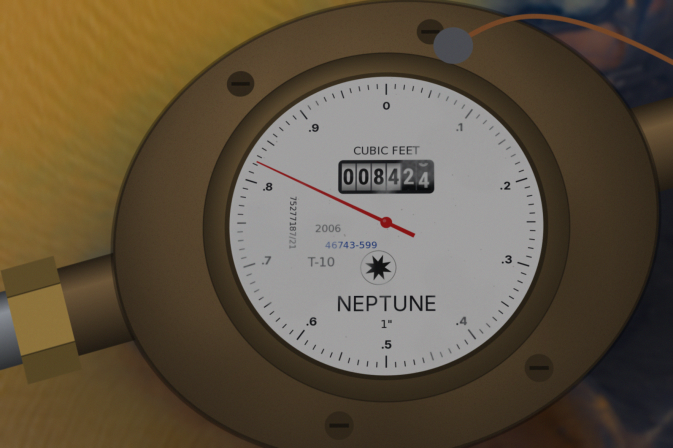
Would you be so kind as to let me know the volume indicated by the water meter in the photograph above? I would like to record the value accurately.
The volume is 8423.82 ft³
